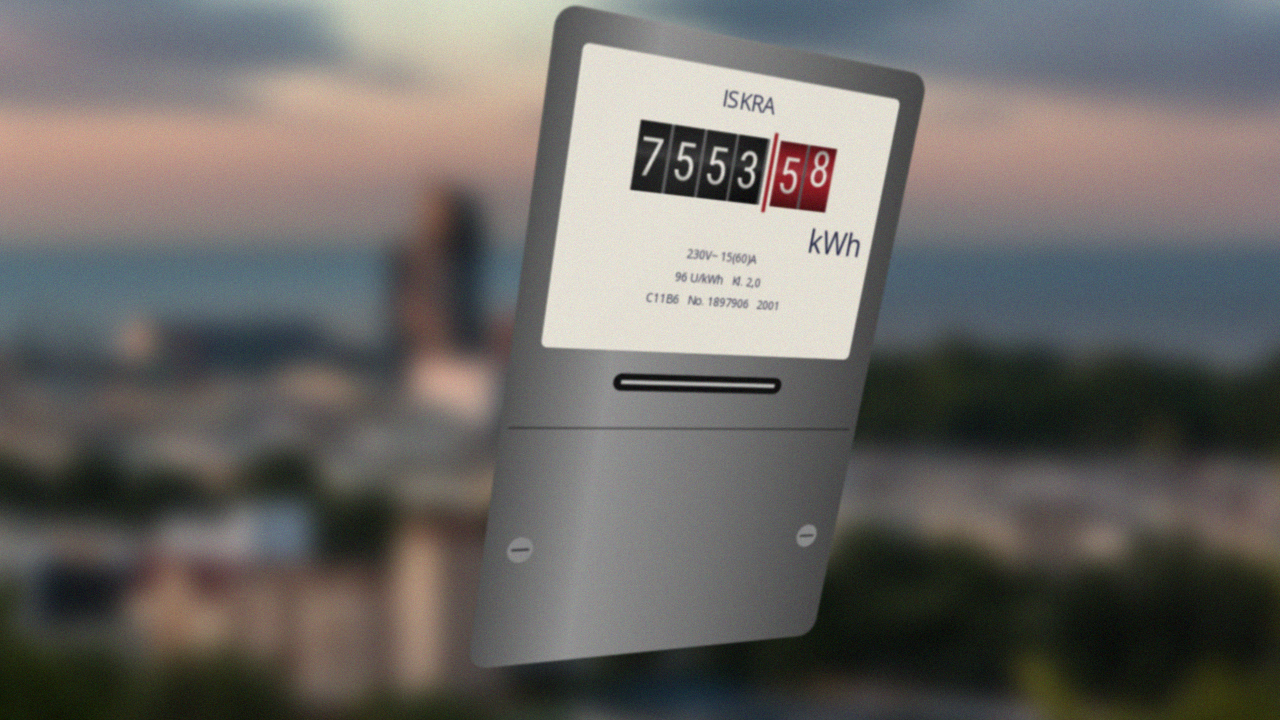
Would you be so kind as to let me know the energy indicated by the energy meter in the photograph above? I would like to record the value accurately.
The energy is 7553.58 kWh
